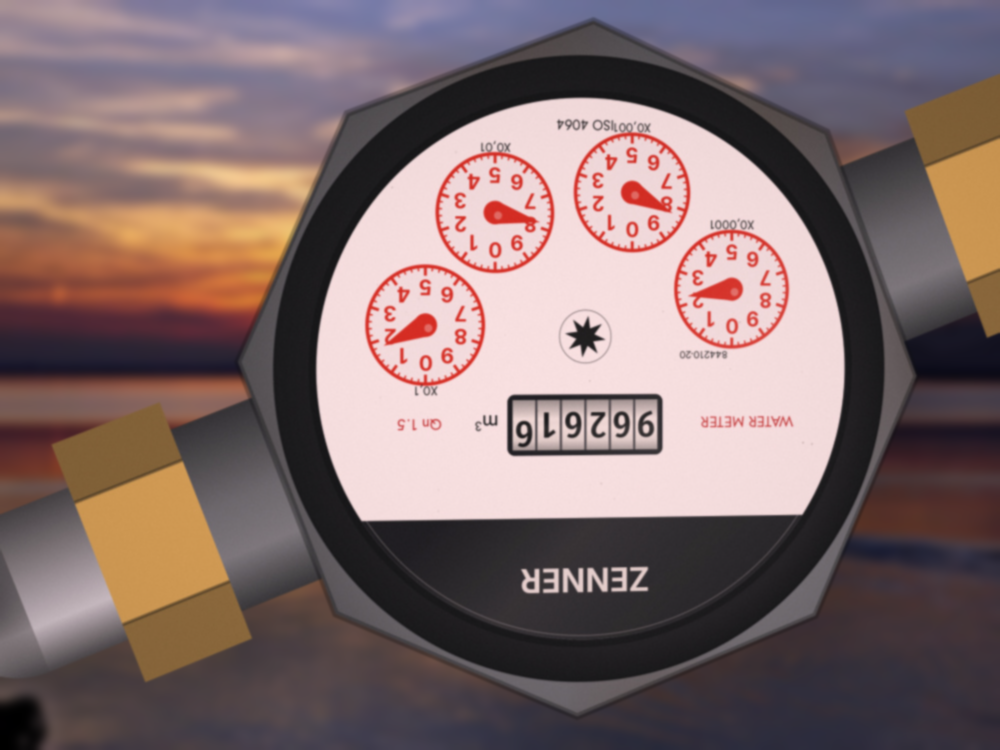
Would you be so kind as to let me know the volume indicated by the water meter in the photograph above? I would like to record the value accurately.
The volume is 962616.1782 m³
